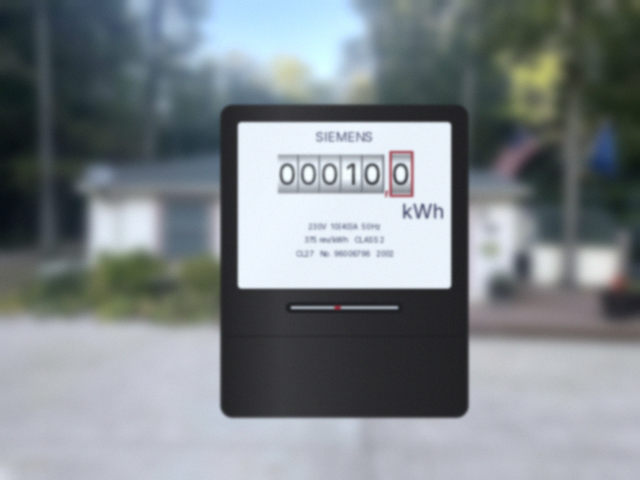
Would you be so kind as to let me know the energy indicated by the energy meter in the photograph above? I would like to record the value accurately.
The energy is 10.0 kWh
